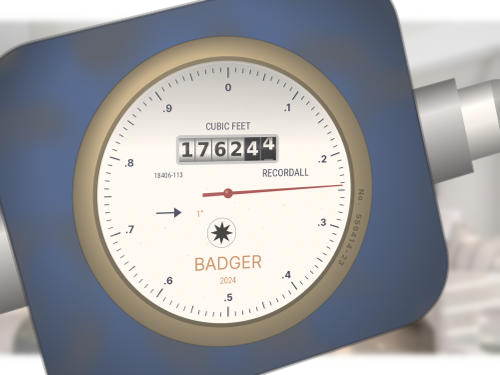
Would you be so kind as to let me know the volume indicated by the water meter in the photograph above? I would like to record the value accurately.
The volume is 176244.24 ft³
